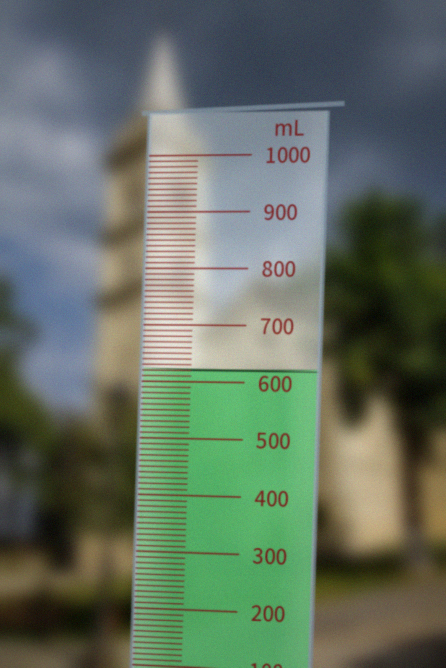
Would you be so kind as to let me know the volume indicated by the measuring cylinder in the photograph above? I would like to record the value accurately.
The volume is 620 mL
